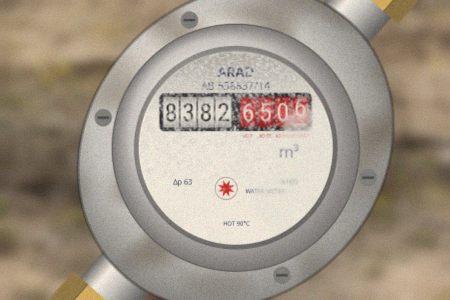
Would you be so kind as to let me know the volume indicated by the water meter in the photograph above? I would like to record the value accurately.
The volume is 8382.6506 m³
